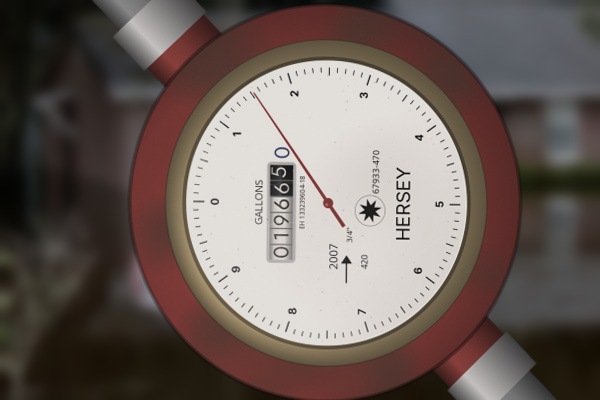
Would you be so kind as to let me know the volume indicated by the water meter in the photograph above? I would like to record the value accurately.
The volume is 196651.5 gal
